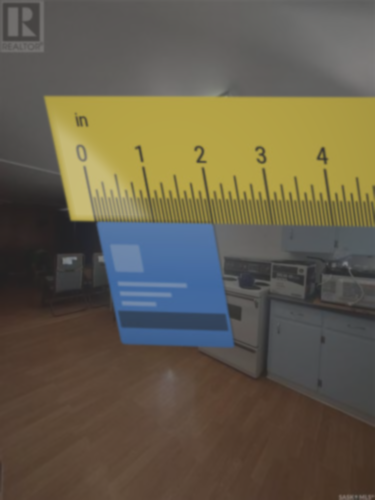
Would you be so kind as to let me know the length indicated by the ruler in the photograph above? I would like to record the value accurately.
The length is 2 in
